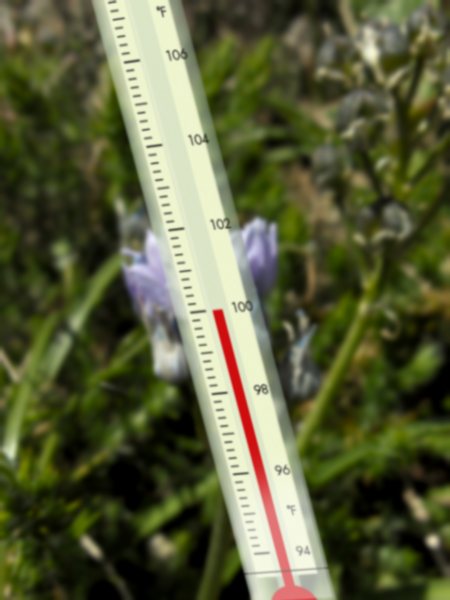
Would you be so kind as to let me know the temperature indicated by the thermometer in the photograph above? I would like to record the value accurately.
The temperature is 100 °F
